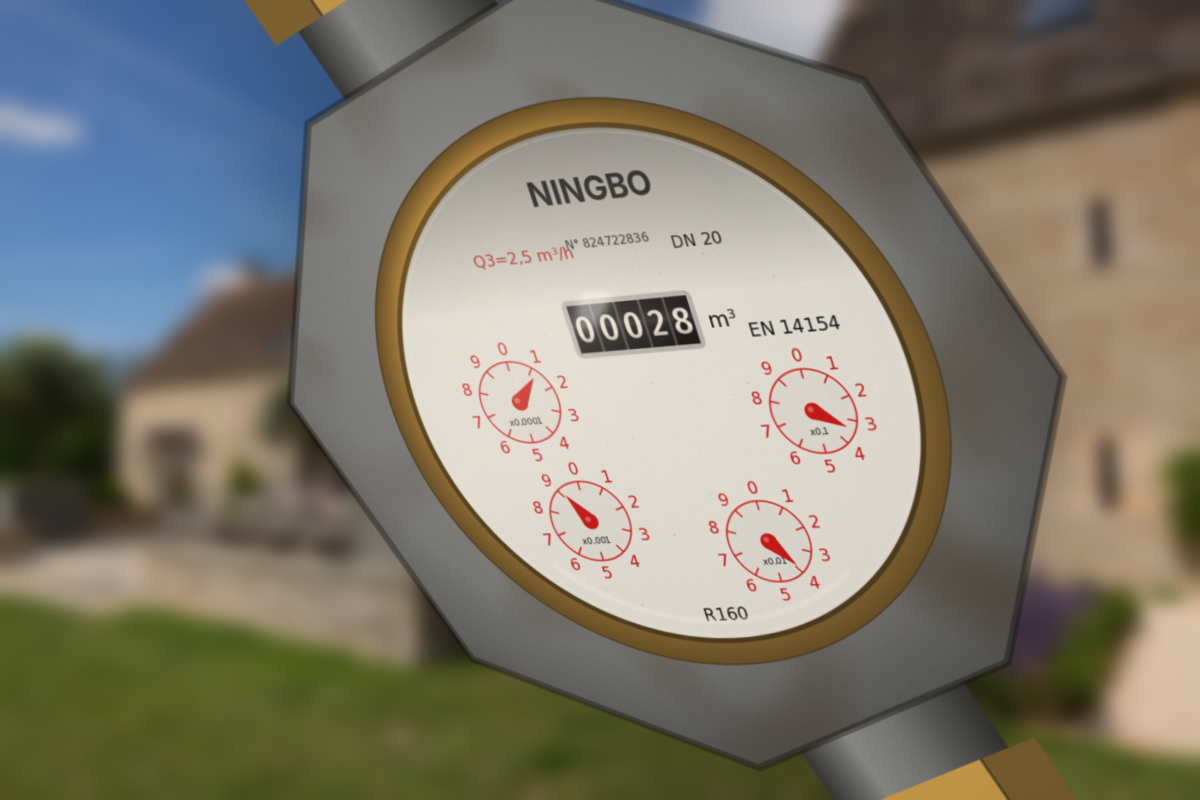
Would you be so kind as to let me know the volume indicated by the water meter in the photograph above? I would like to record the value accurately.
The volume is 28.3391 m³
